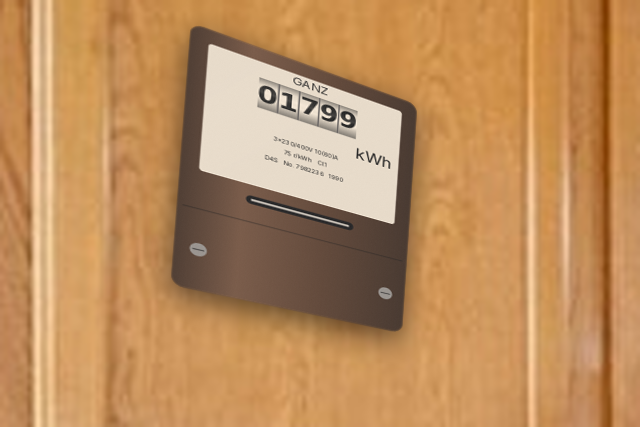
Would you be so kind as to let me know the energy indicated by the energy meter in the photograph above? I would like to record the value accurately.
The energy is 1799 kWh
